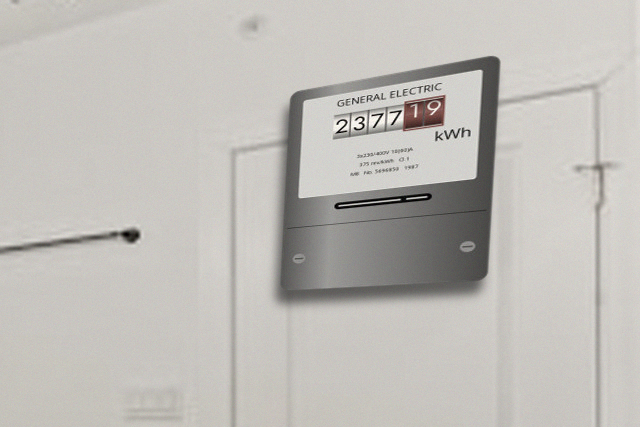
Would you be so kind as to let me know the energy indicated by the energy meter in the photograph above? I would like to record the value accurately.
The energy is 2377.19 kWh
